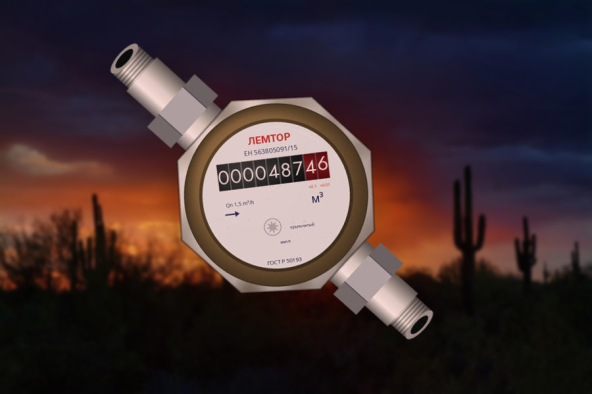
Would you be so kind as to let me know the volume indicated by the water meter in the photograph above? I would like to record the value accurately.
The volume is 487.46 m³
